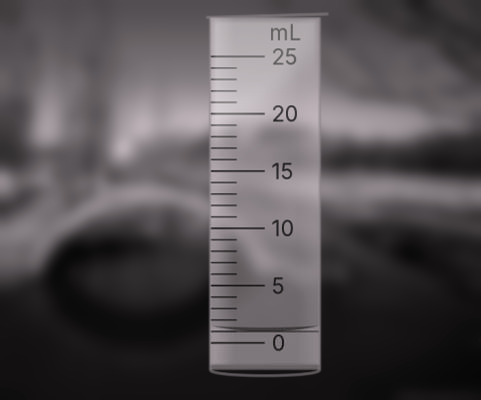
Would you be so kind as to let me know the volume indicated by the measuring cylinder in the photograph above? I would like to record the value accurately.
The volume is 1 mL
